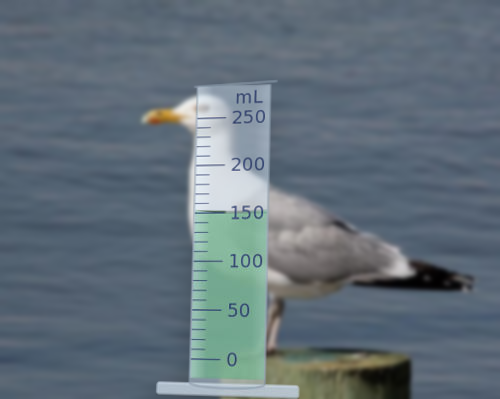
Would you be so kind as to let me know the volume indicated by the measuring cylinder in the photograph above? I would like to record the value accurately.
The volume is 150 mL
